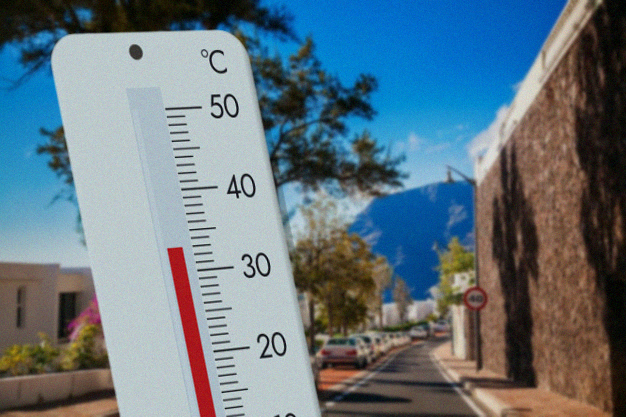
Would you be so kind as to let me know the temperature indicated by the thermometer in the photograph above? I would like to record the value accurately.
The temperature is 33 °C
